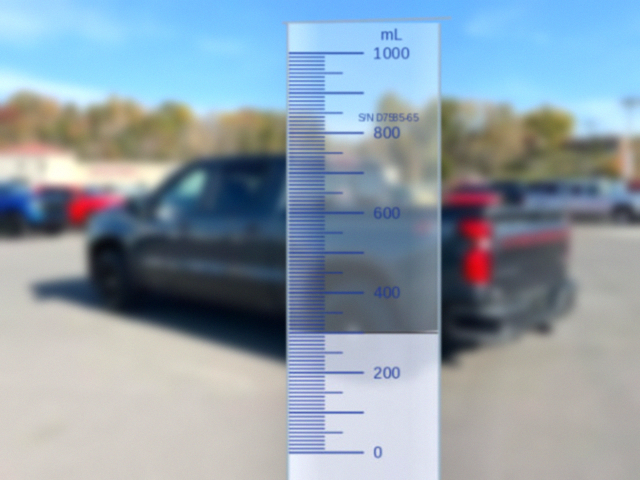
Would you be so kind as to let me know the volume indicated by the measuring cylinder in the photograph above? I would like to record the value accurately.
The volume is 300 mL
